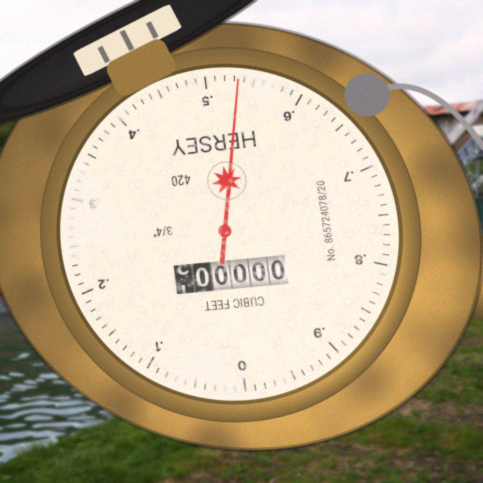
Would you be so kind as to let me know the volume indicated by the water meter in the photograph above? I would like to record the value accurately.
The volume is 1.53 ft³
